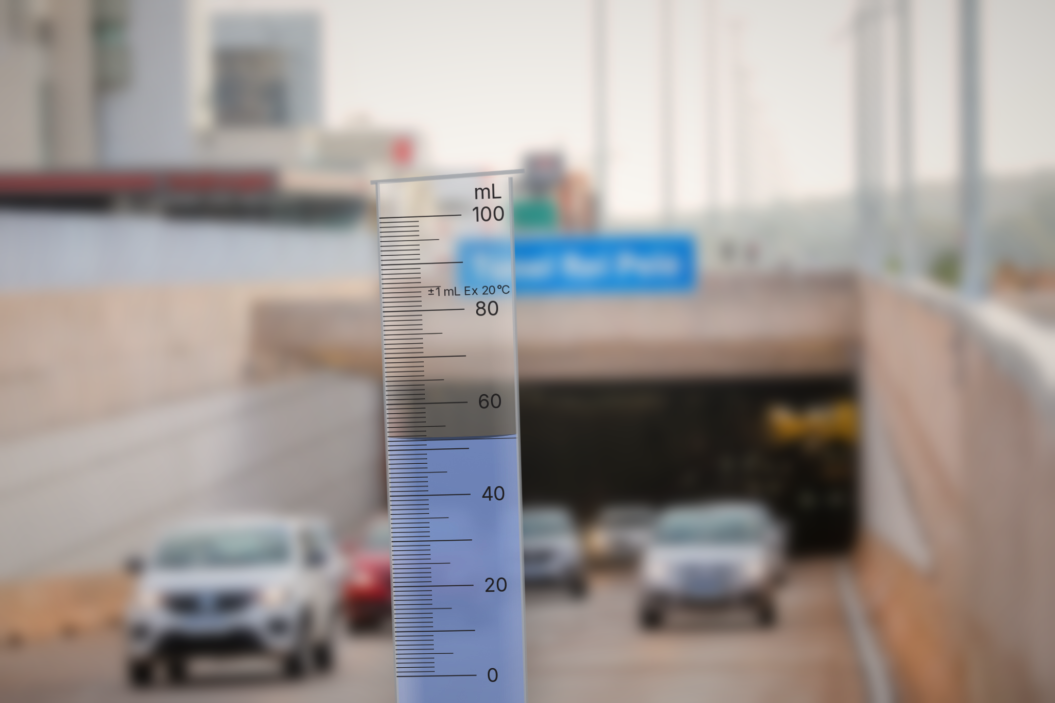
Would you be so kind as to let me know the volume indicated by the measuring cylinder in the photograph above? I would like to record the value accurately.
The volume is 52 mL
